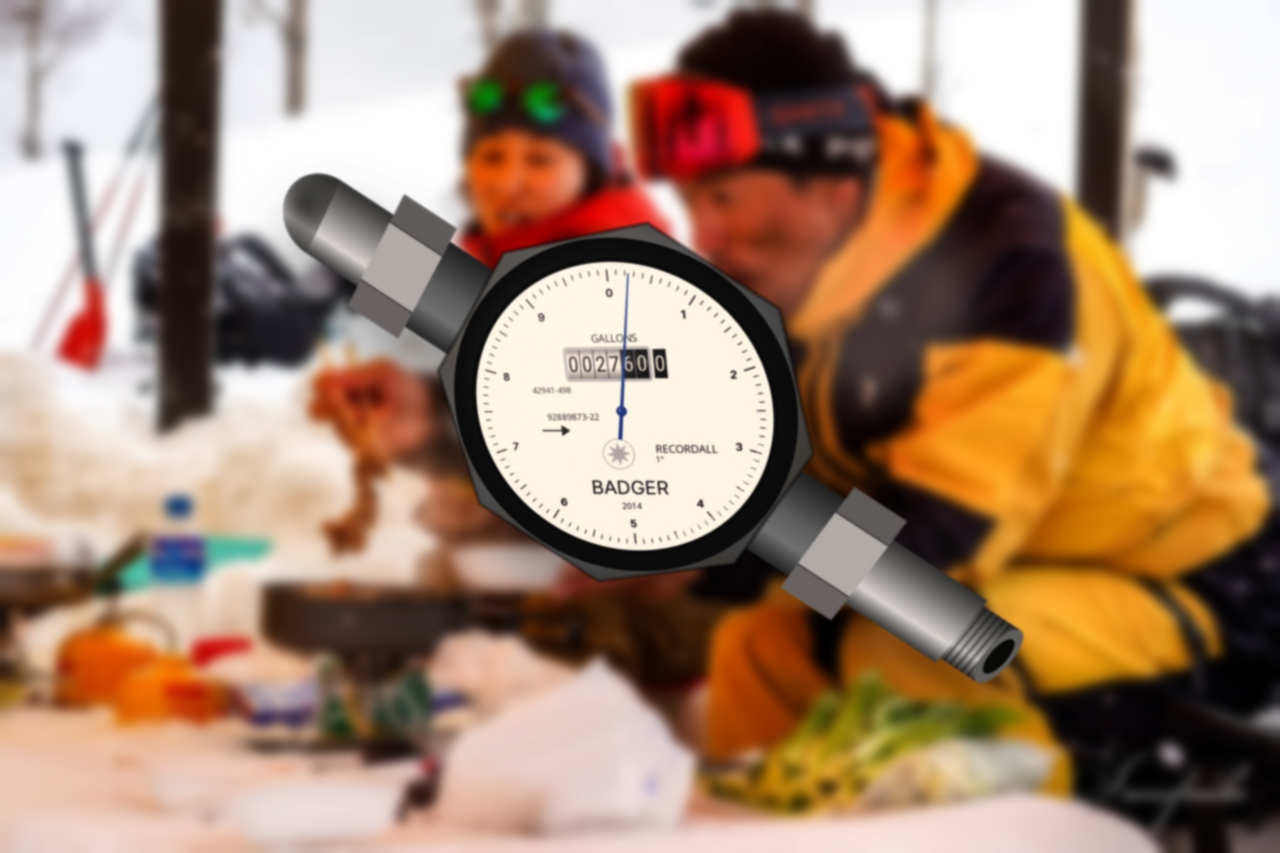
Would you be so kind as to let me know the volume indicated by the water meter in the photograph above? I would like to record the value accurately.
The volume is 27600.2 gal
